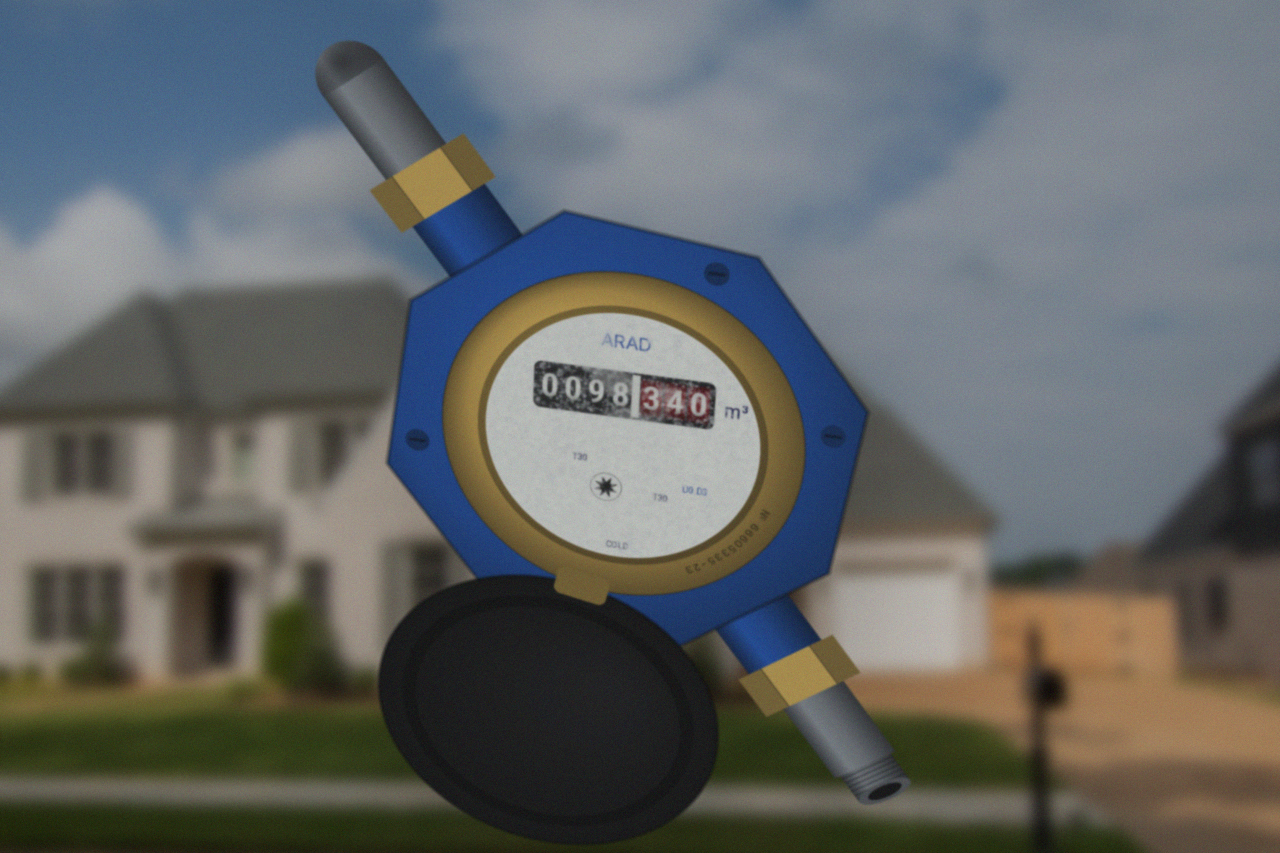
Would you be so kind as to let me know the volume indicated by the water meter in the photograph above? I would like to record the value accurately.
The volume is 98.340 m³
